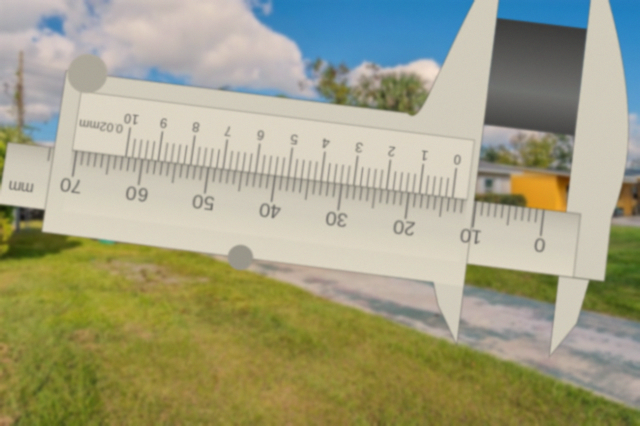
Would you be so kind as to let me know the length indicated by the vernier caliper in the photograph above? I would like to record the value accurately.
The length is 13.5 mm
